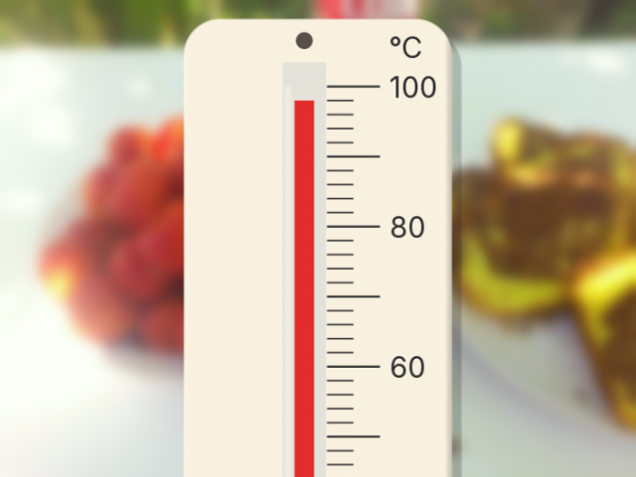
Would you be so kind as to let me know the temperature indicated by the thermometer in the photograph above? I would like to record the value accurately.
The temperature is 98 °C
